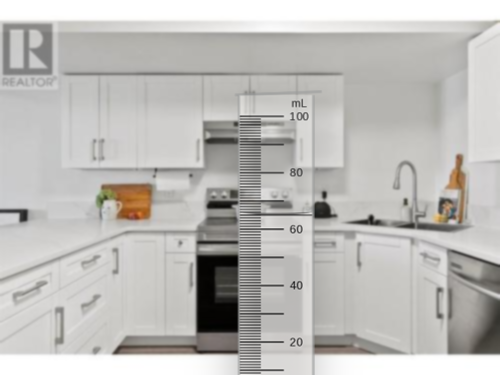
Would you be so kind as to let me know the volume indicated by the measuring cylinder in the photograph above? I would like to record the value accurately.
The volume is 65 mL
